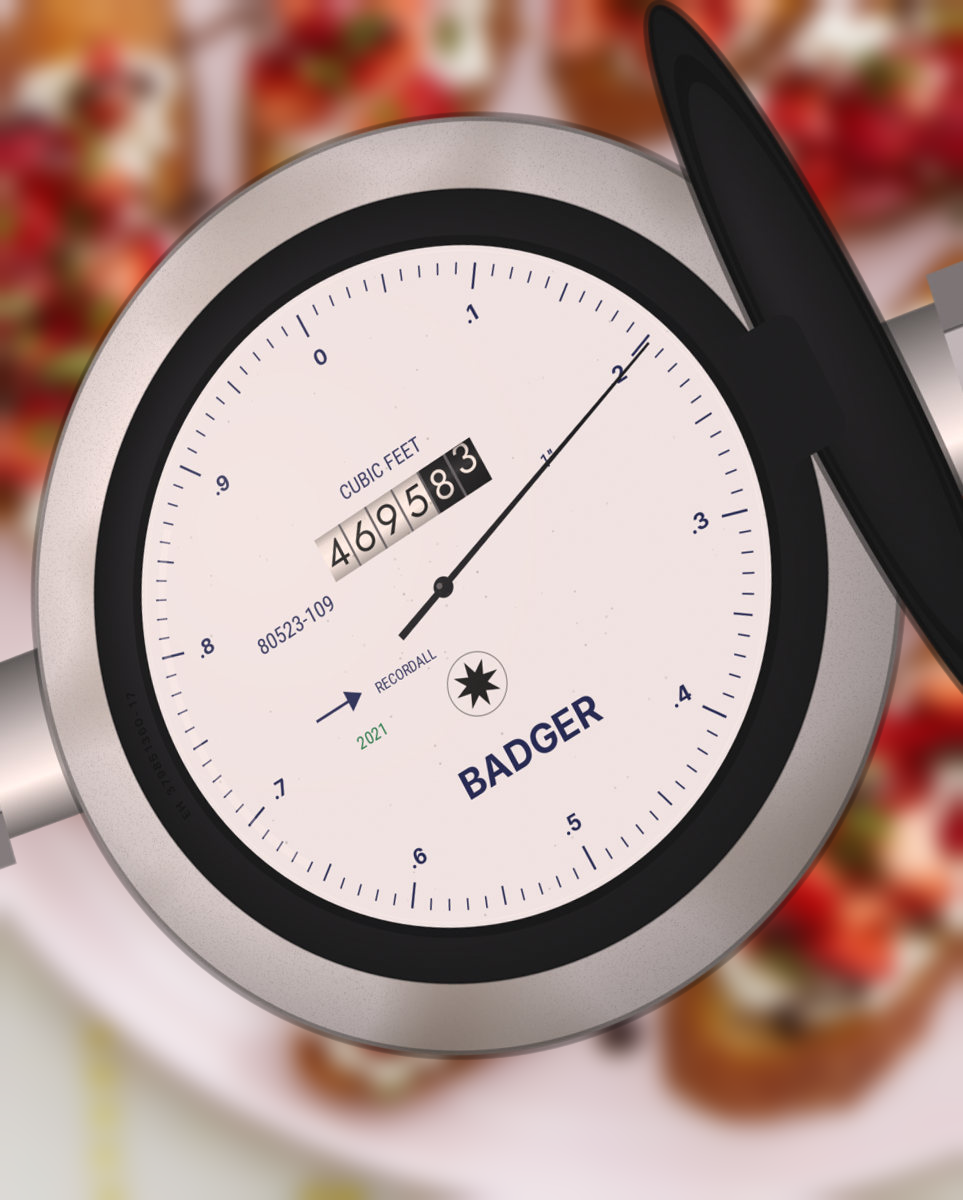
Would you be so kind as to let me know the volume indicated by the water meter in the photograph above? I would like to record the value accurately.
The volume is 469583.20 ft³
